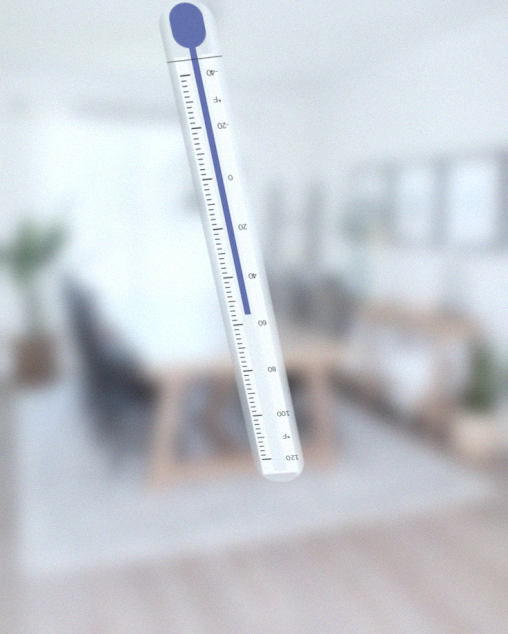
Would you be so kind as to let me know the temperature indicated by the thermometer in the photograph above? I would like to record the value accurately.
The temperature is 56 °F
